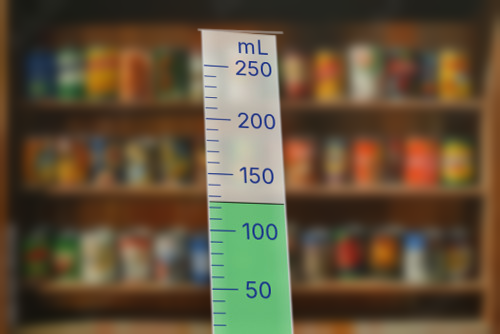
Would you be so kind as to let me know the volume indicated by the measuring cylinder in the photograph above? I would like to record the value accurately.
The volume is 125 mL
